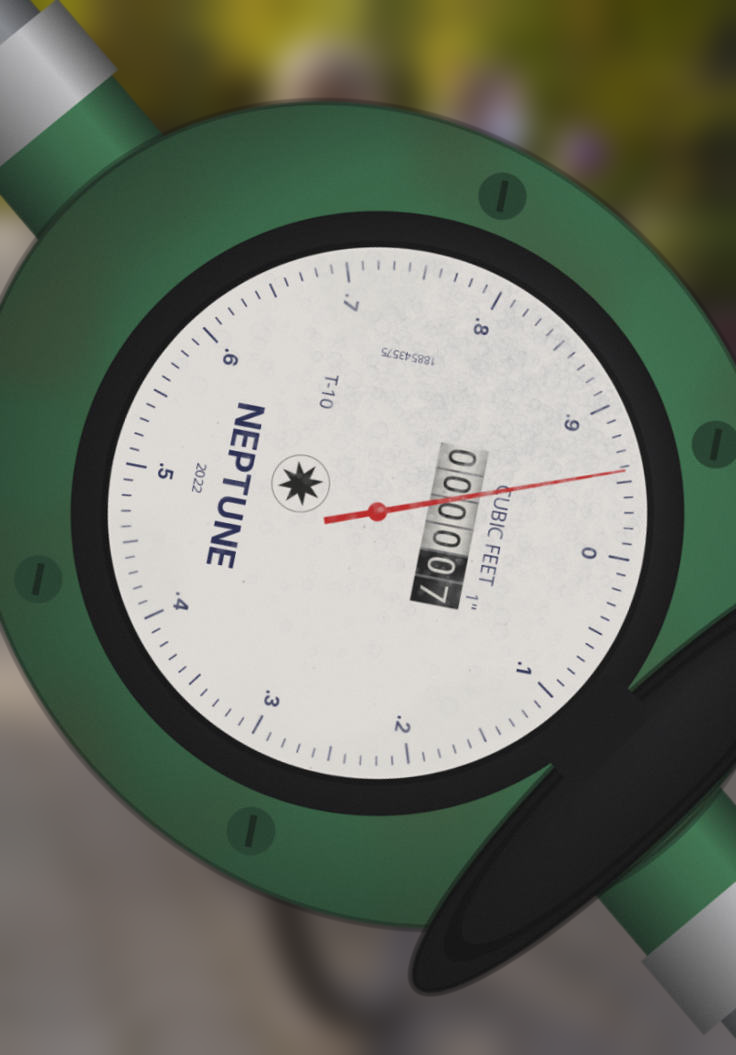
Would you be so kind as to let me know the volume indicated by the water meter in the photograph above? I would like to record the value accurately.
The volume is 6.94 ft³
